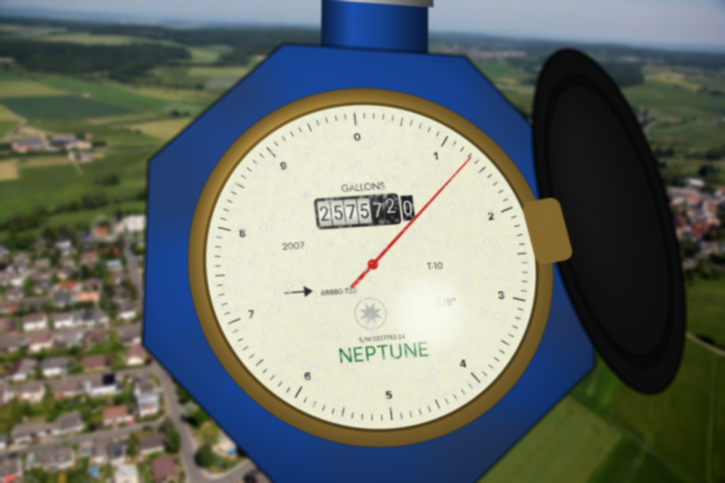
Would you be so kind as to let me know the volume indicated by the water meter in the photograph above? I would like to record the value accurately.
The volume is 2575721.3 gal
